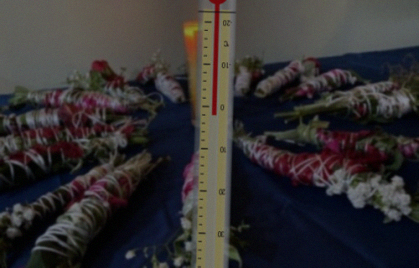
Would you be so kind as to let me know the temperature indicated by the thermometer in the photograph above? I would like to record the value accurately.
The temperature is 2 °C
